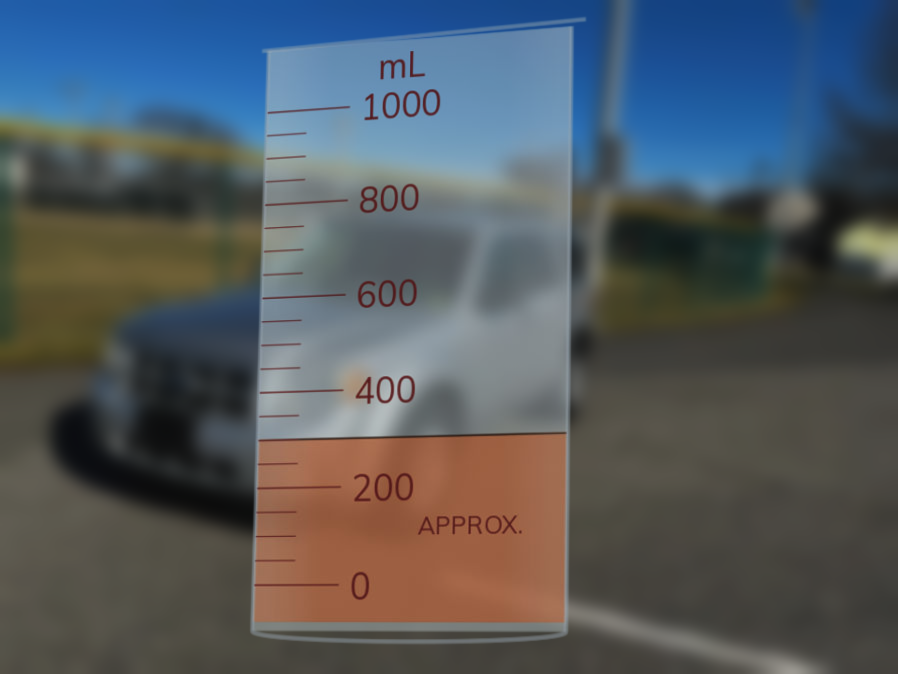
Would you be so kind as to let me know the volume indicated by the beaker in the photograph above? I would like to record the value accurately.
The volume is 300 mL
